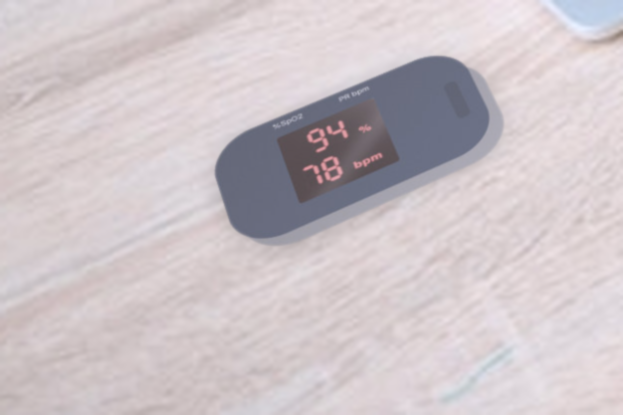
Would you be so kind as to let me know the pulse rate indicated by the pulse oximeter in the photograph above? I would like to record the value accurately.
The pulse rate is 78 bpm
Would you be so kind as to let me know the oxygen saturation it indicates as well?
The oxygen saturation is 94 %
